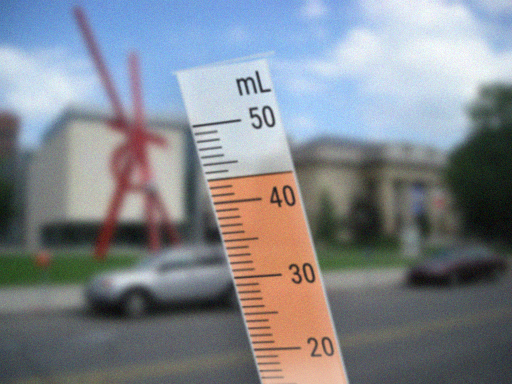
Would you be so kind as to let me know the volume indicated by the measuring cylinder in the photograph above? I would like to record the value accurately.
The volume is 43 mL
